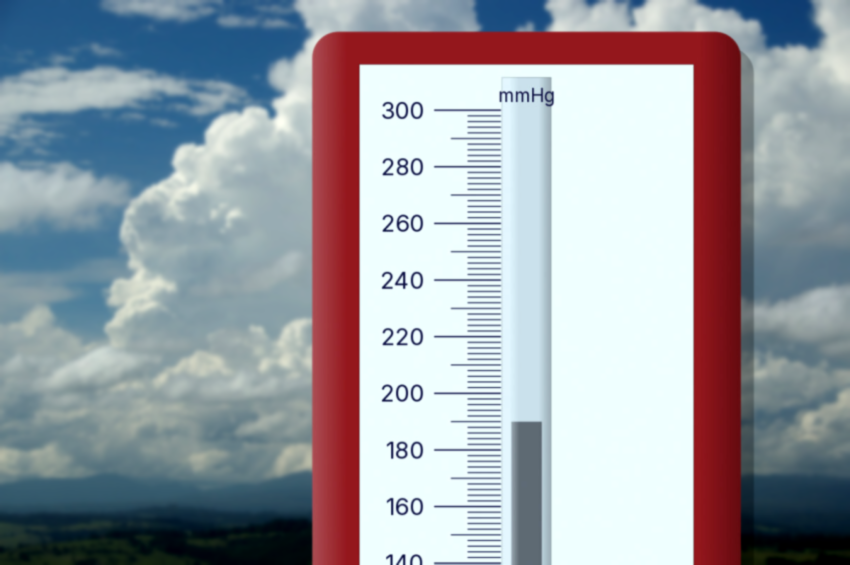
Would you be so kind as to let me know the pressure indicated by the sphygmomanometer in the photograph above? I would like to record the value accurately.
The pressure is 190 mmHg
